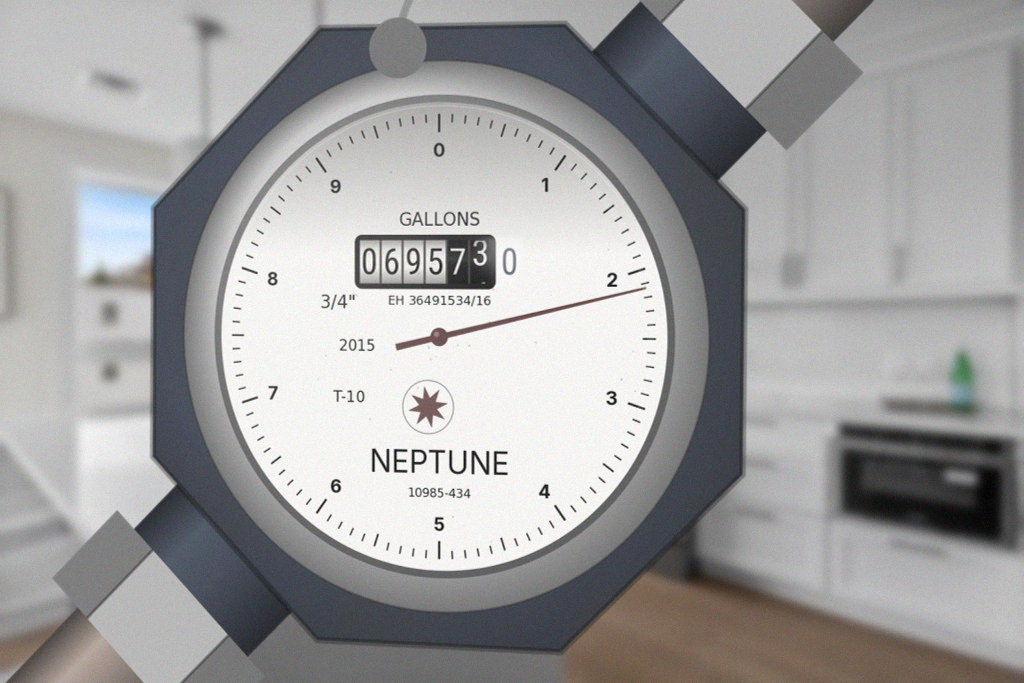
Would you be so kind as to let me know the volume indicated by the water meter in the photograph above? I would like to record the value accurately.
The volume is 695732.1 gal
